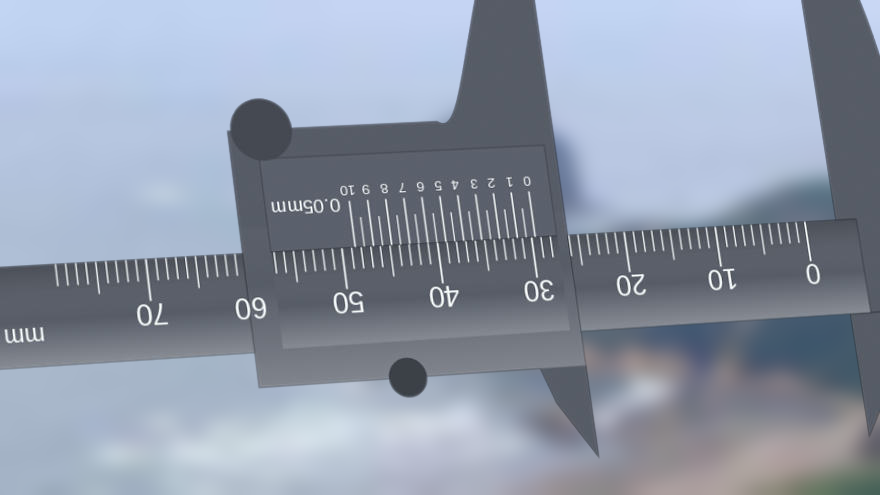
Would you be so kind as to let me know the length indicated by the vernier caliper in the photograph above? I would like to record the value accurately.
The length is 29.6 mm
